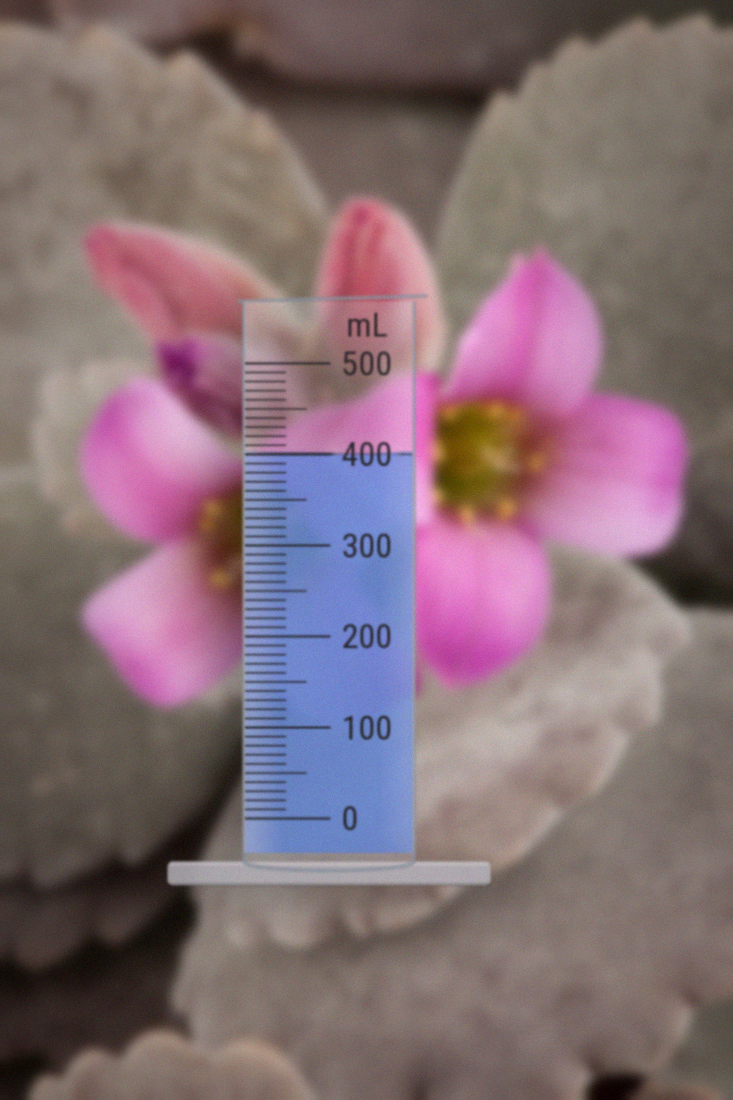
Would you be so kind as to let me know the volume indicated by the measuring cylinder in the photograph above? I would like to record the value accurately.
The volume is 400 mL
